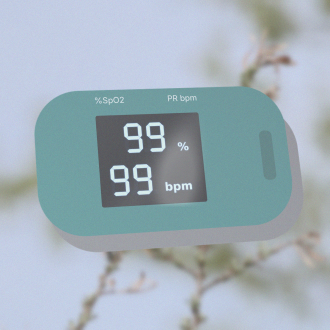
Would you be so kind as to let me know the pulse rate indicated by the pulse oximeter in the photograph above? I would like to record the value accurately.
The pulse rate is 99 bpm
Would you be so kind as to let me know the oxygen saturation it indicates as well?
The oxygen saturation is 99 %
